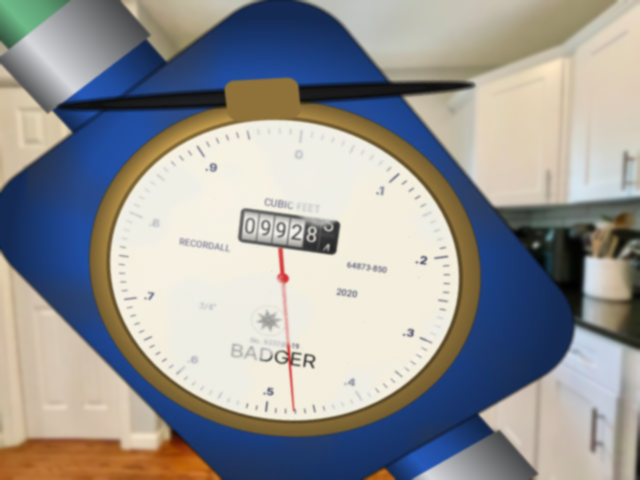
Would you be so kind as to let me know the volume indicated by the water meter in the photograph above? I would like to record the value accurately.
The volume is 99283.47 ft³
